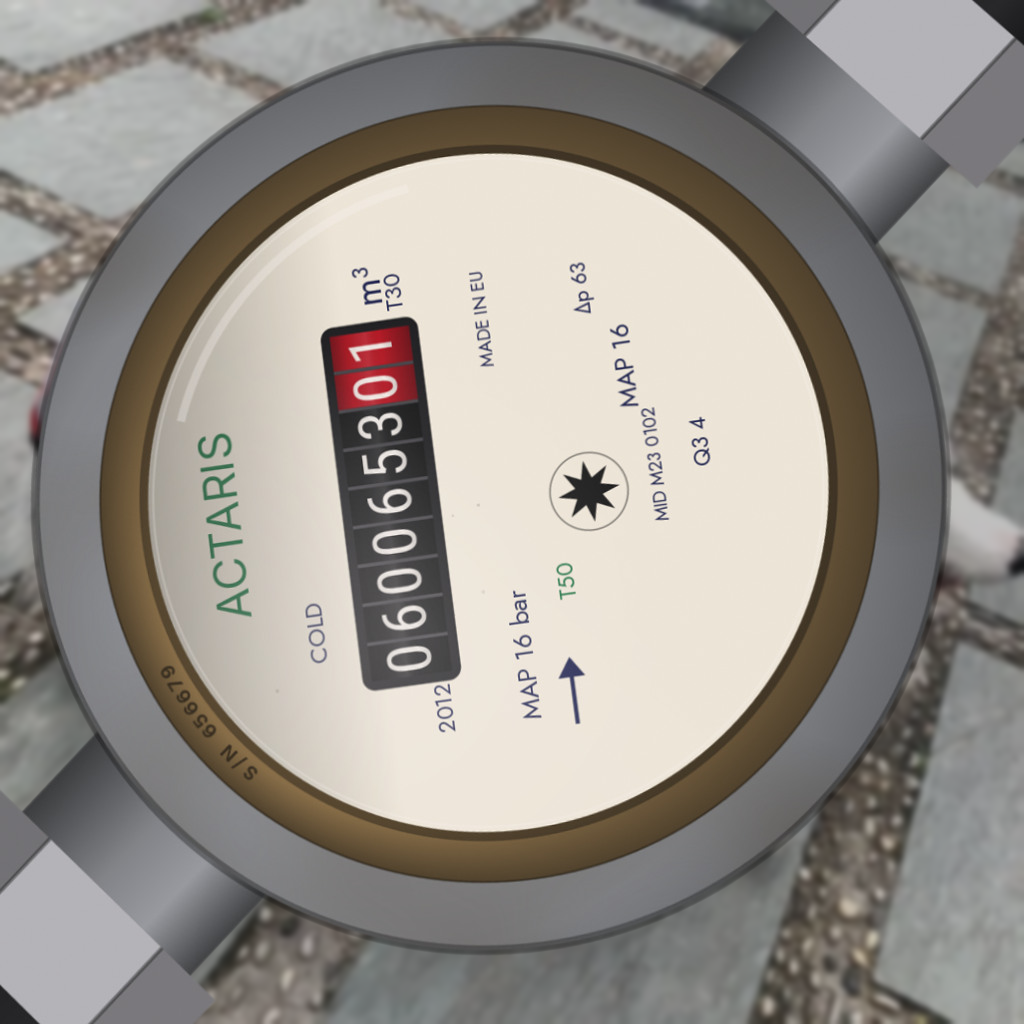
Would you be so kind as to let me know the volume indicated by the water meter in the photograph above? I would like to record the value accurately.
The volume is 600653.01 m³
